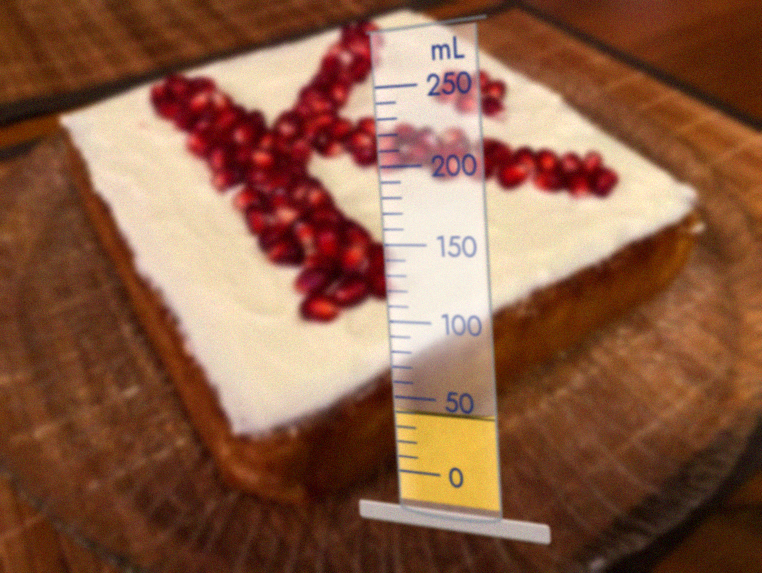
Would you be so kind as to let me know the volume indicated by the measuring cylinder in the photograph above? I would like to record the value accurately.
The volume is 40 mL
